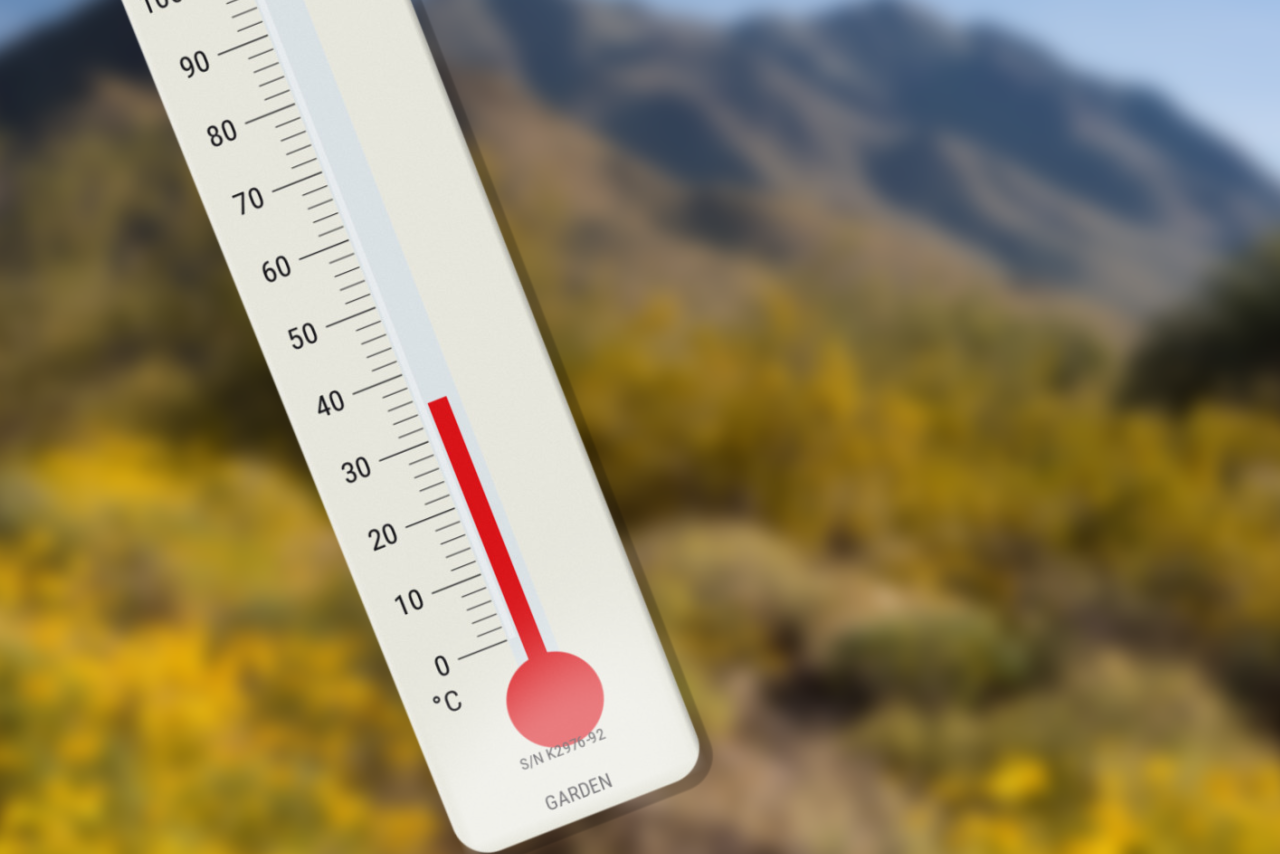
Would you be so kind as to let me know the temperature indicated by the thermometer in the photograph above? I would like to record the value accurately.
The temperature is 35 °C
